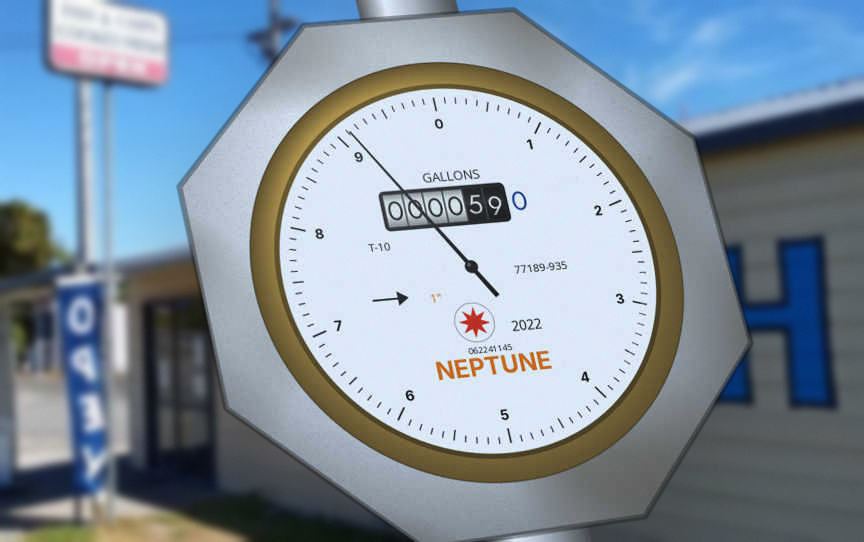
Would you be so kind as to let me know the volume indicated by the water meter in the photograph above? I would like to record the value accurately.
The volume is 589.1 gal
